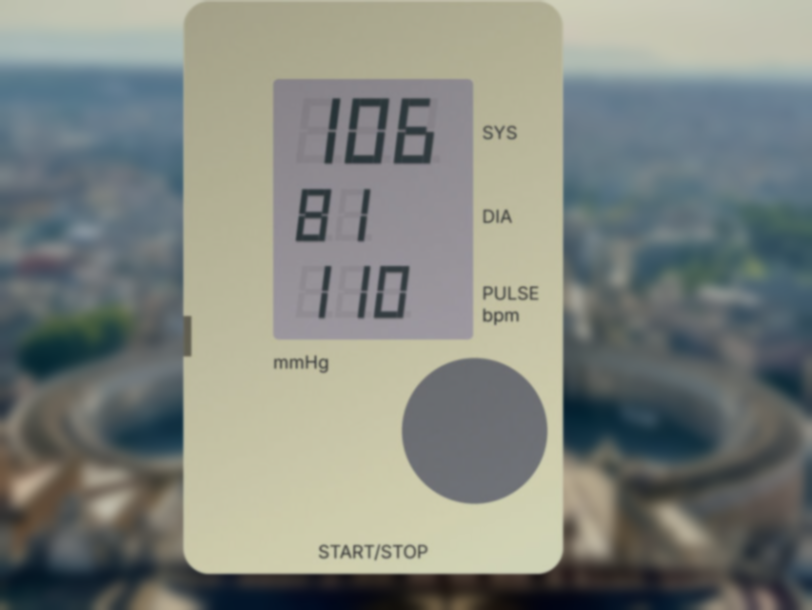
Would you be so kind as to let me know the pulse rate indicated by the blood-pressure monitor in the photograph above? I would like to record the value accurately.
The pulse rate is 110 bpm
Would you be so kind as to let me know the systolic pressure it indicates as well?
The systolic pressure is 106 mmHg
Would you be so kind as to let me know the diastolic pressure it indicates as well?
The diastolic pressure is 81 mmHg
